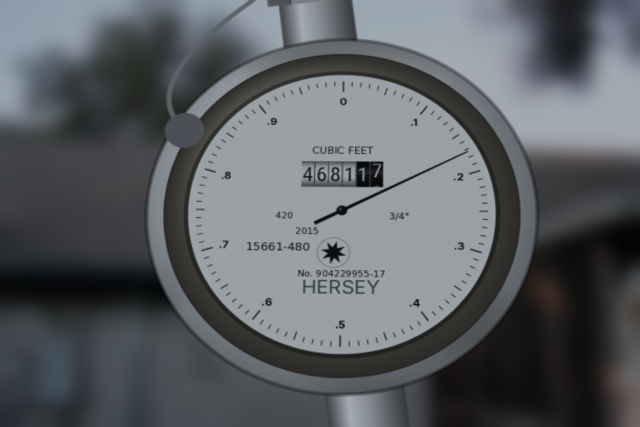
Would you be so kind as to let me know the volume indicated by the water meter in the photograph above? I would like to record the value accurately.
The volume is 468117.17 ft³
